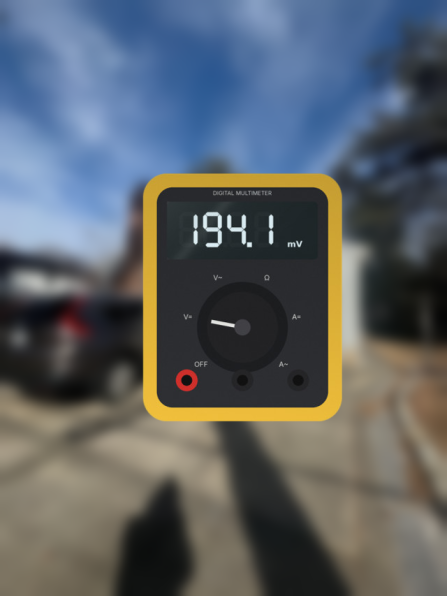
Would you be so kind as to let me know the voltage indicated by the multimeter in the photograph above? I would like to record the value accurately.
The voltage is 194.1 mV
